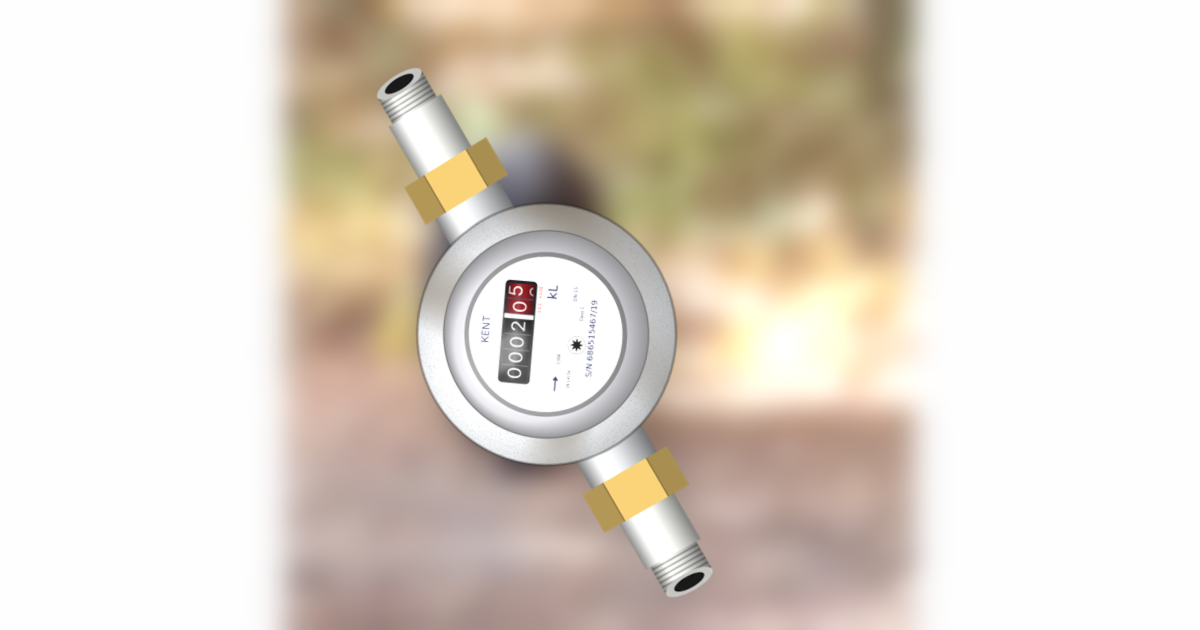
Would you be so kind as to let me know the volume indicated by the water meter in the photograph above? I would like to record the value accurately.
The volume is 2.05 kL
